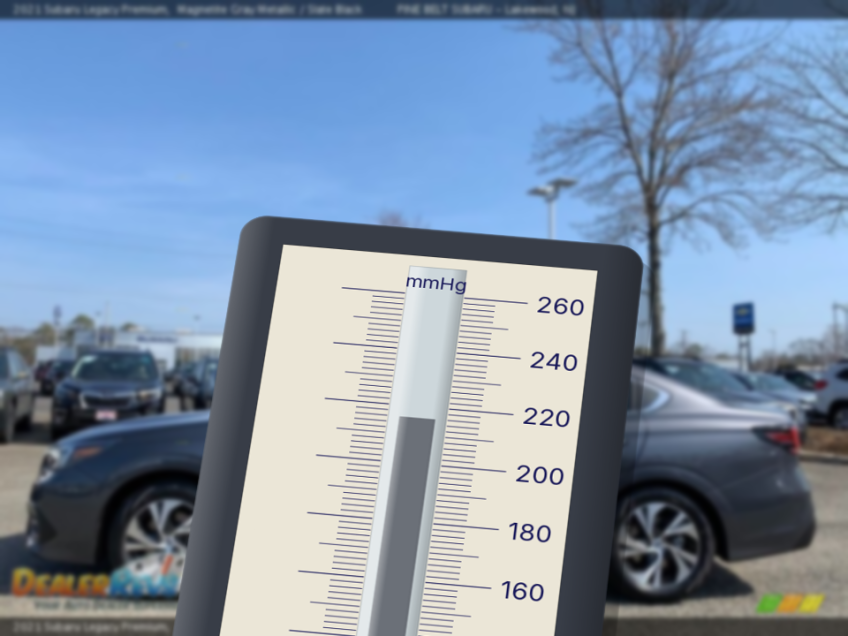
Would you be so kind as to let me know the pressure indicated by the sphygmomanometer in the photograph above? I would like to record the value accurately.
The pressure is 216 mmHg
